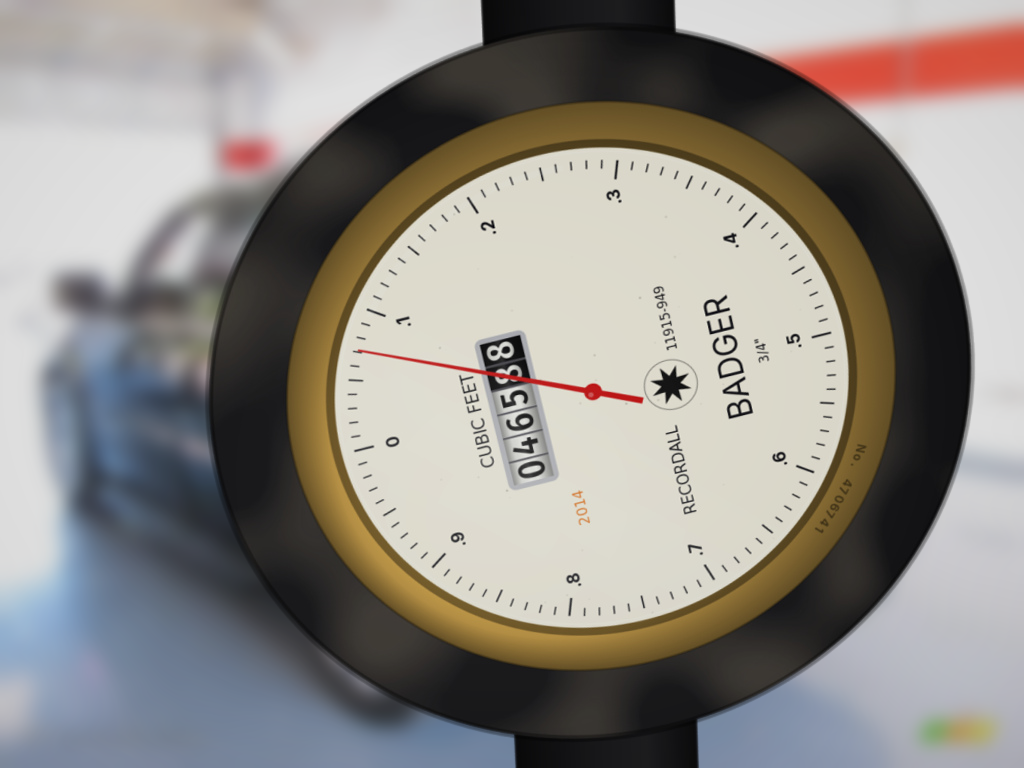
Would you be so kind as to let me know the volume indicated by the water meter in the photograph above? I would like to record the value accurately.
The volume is 46588.07 ft³
